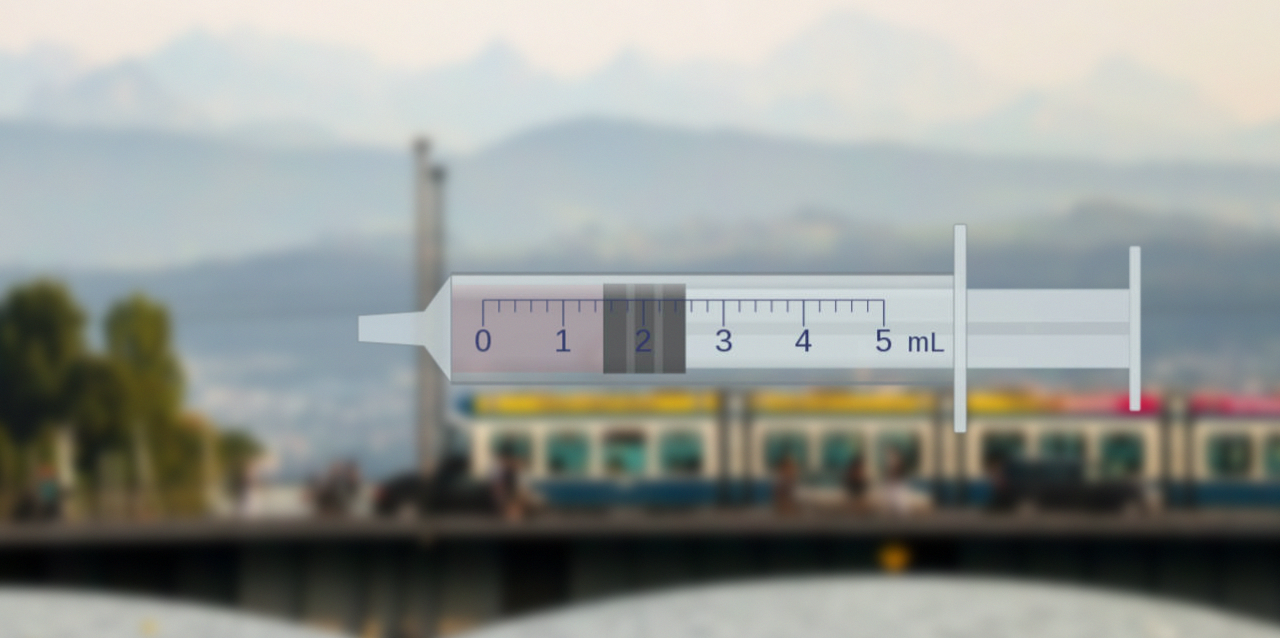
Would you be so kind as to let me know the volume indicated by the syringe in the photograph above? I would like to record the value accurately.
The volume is 1.5 mL
